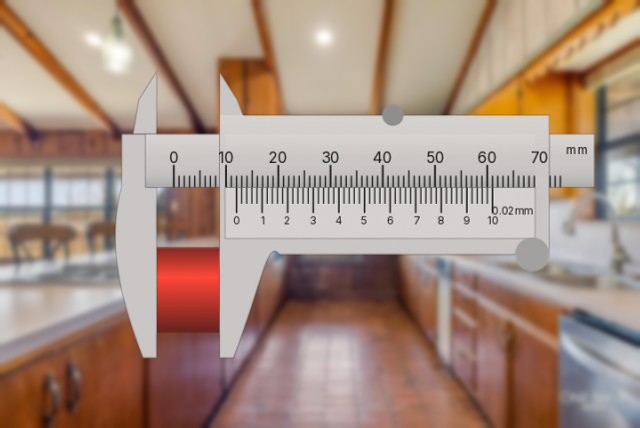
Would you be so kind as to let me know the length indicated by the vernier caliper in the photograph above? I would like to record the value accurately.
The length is 12.0 mm
